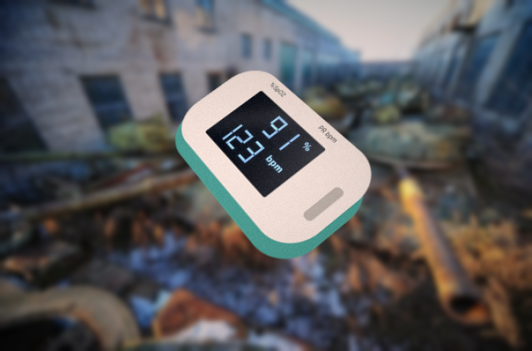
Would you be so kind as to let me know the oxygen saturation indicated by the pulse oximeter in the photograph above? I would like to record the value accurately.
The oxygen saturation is 91 %
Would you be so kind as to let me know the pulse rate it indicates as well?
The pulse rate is 123 bpm
